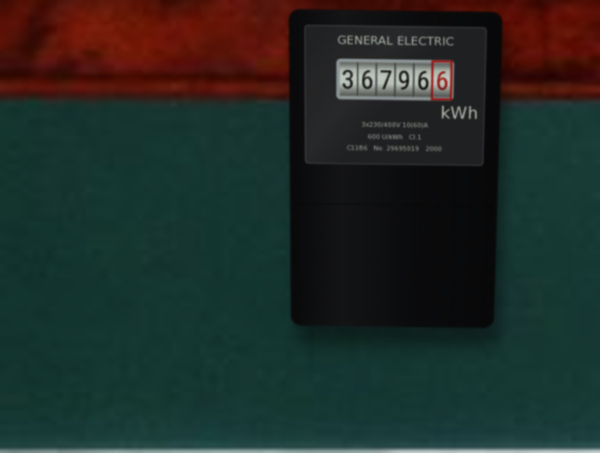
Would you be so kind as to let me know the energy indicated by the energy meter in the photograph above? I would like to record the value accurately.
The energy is 36796.6 kWh
